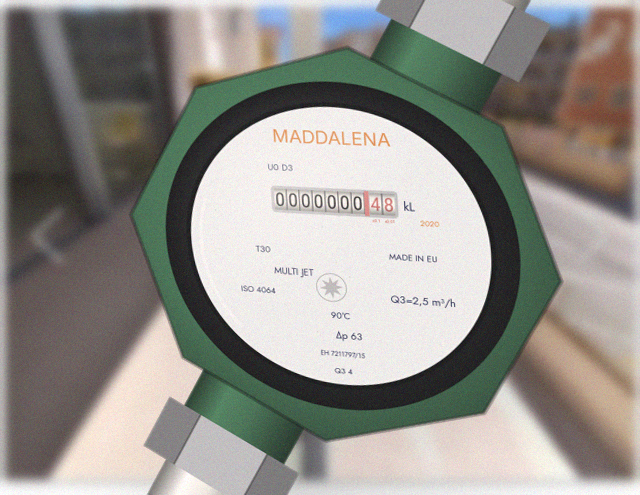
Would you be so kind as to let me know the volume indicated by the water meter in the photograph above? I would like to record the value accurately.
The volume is 0.48 kL
